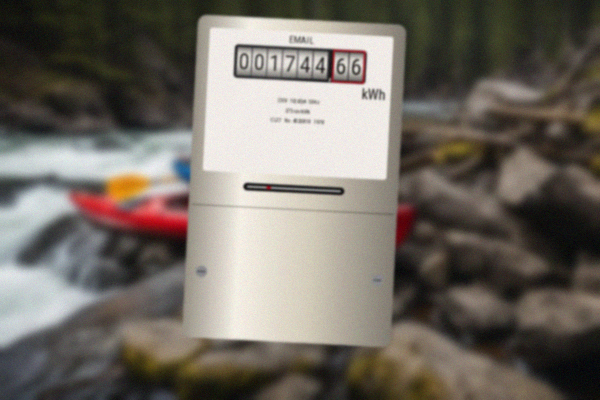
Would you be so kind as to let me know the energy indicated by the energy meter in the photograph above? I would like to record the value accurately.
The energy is 1744.66 kWh
